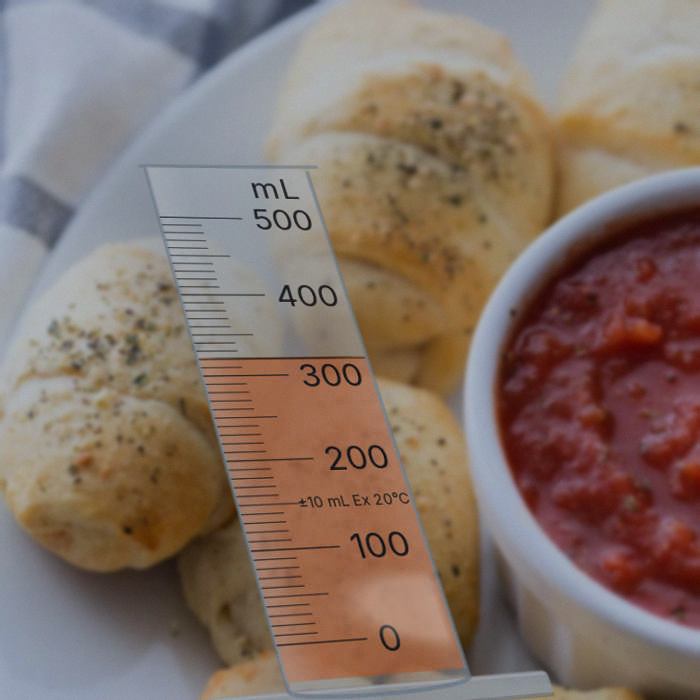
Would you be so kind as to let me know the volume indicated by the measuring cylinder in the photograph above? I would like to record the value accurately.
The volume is 320 mL
